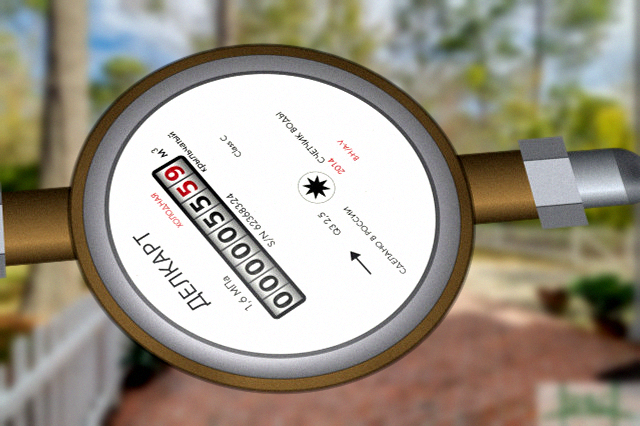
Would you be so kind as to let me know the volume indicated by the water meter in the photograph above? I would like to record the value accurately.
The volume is 55.59 m³
